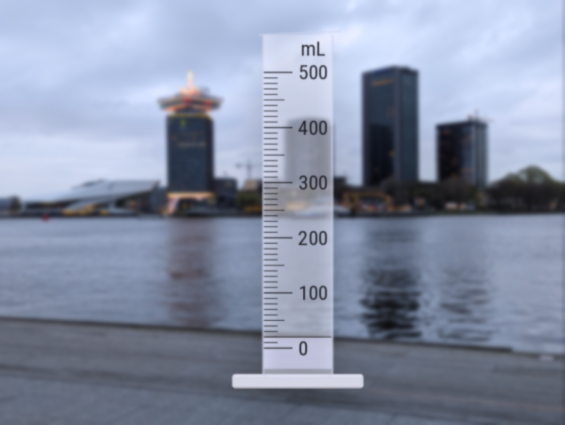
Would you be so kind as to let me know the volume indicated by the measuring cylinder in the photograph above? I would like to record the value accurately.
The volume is 20 mL
